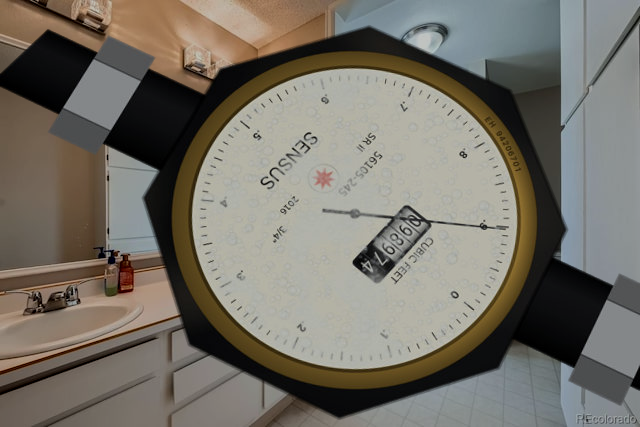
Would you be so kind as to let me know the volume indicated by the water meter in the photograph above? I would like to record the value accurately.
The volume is 98973.90 ft³
